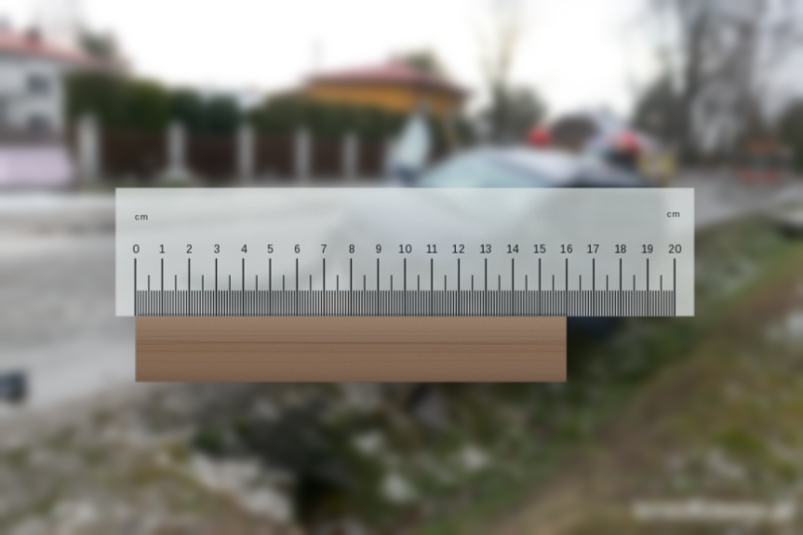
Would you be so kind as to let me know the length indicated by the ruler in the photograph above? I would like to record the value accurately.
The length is 16 cm
